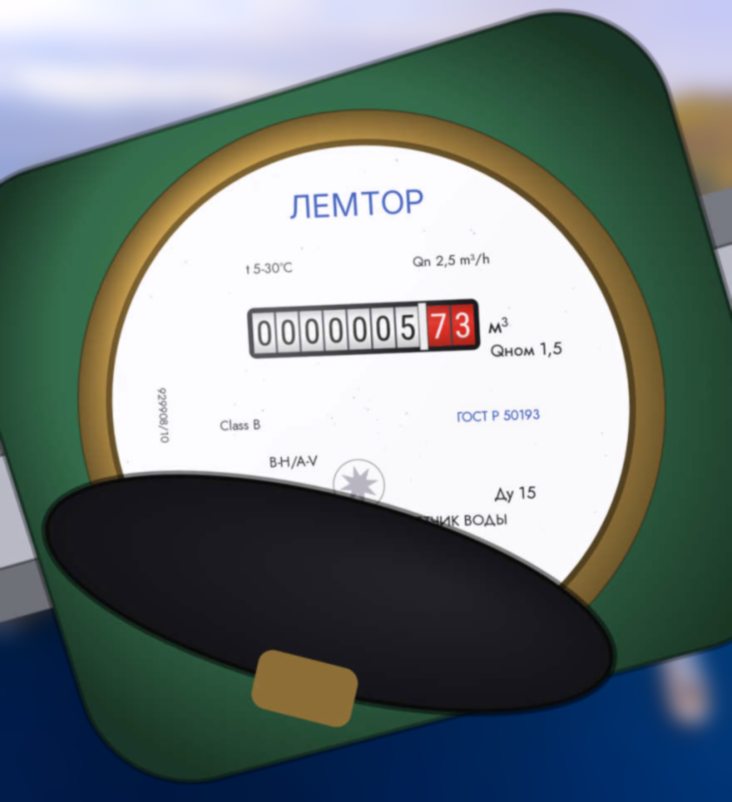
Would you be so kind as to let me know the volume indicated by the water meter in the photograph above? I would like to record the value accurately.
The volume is 5.73 m³
